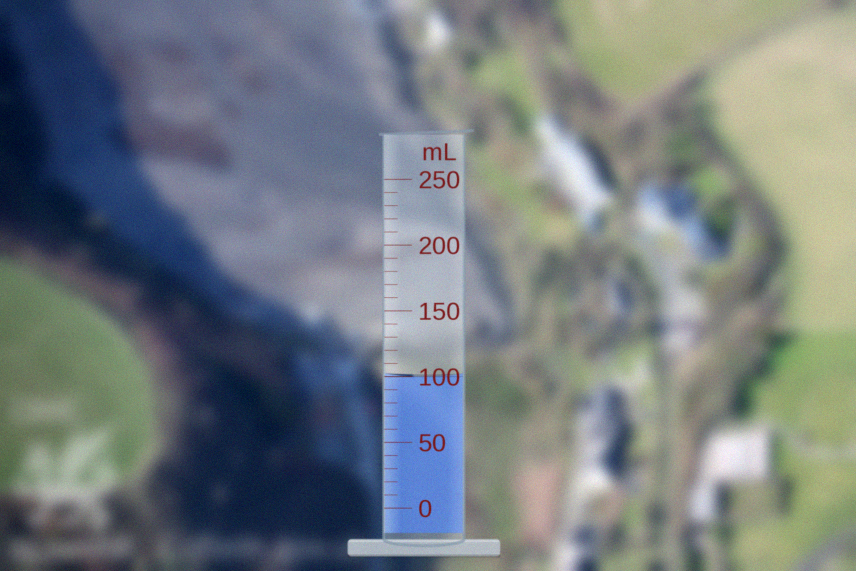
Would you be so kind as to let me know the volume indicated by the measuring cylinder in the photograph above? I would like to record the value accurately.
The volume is 100 mL
